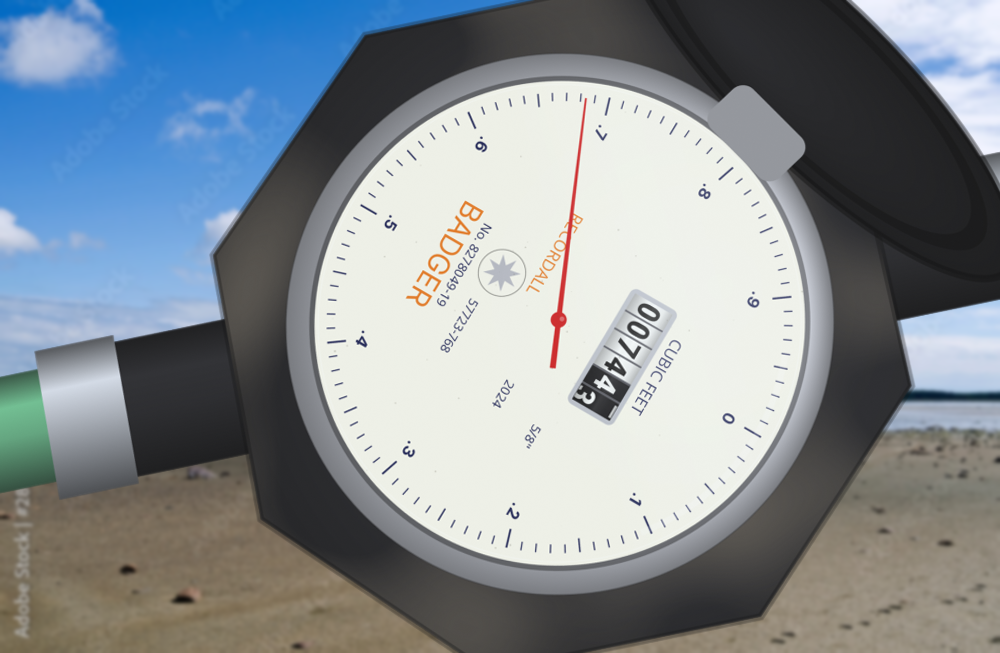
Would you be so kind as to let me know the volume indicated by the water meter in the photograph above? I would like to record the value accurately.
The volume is 7442.68 ft³
